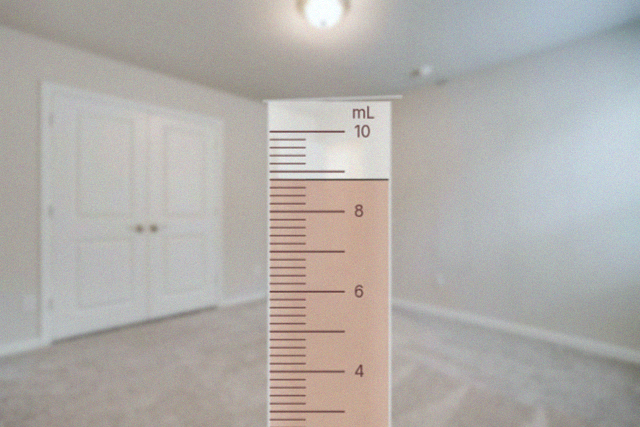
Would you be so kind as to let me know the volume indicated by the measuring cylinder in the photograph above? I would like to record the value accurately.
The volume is 8.8 mL
